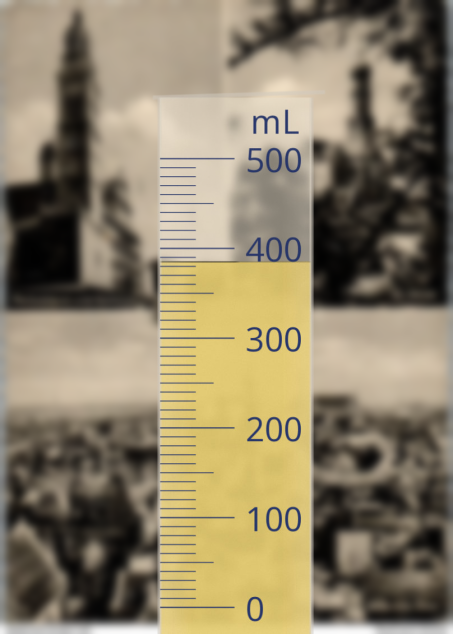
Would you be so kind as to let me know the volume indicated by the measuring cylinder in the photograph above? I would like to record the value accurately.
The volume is 385 mL
